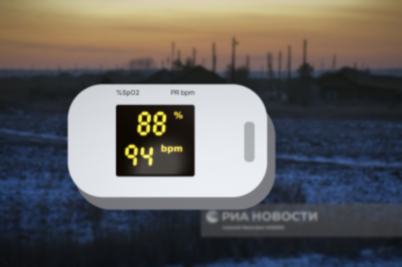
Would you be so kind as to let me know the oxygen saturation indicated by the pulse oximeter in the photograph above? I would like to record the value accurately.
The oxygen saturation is 88 %
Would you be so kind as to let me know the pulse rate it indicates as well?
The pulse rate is 94 bpm
